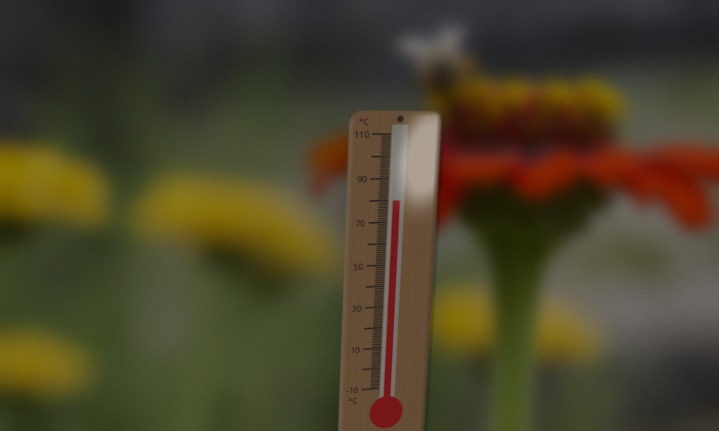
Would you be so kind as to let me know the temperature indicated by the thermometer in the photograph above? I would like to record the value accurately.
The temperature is 80 °C
